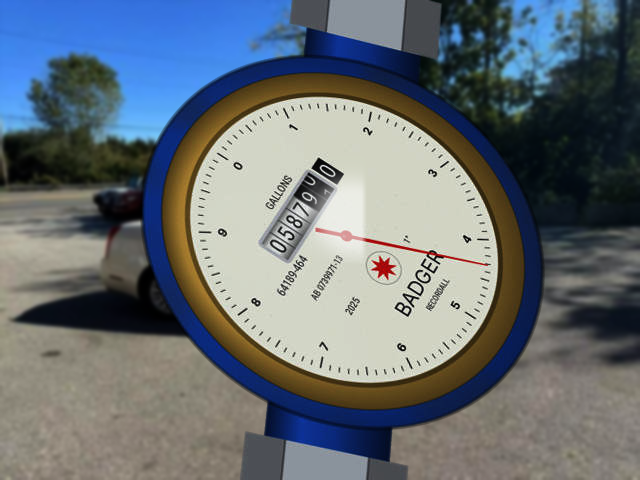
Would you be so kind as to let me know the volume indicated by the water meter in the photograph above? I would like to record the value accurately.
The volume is 587904.3 gal
